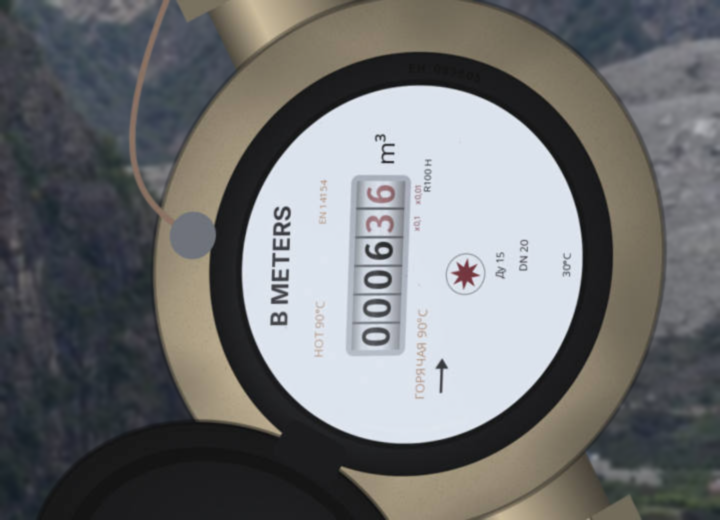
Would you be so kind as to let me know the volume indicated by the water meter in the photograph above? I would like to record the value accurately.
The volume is 6.36 m³
